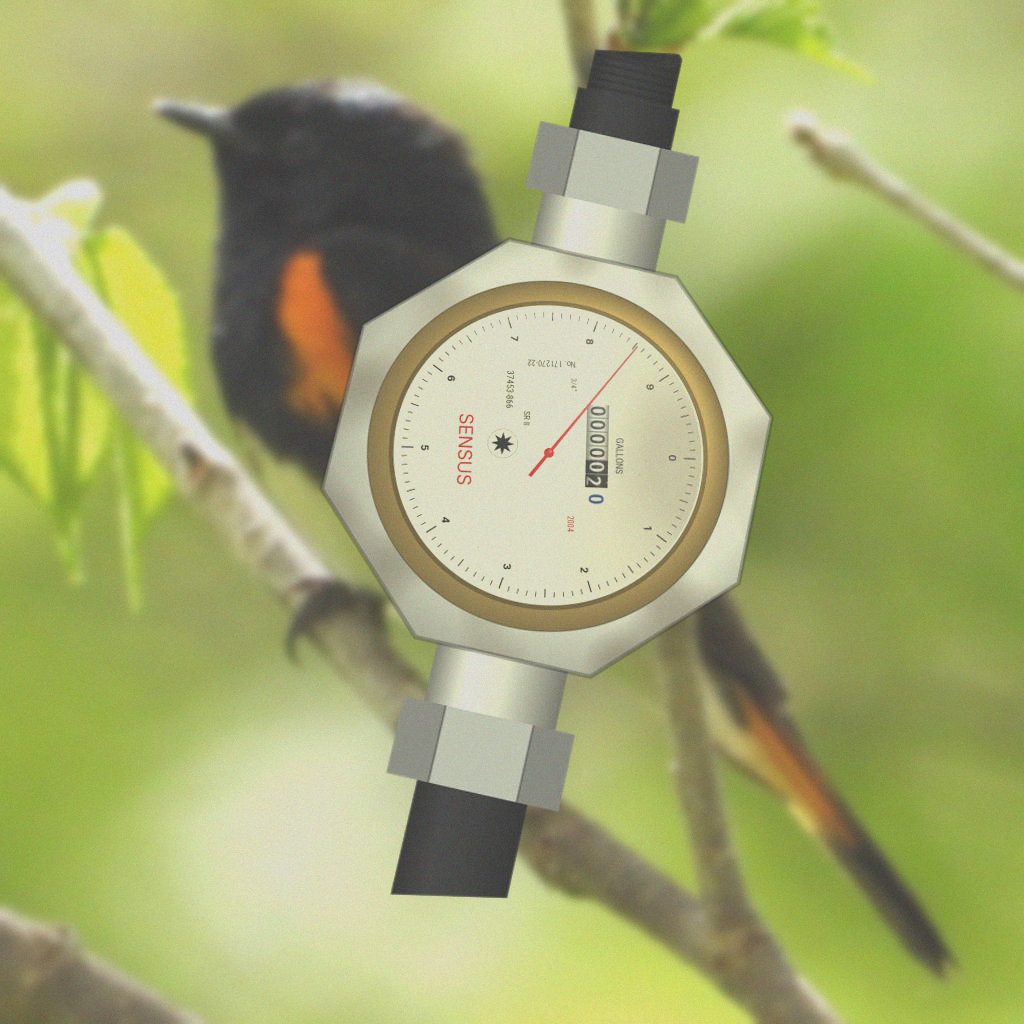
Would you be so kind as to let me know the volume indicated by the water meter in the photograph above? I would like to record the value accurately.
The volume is 18.5 gal
